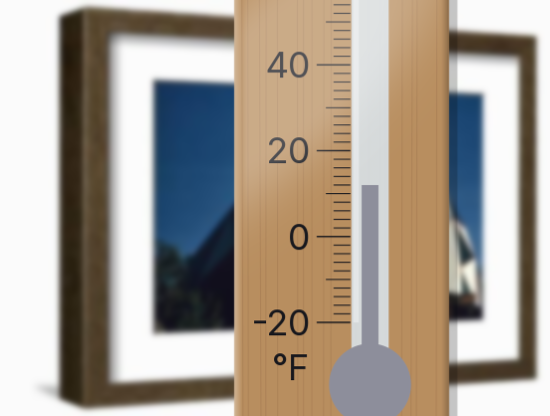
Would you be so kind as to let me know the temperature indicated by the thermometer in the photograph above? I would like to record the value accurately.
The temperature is 12 °F
